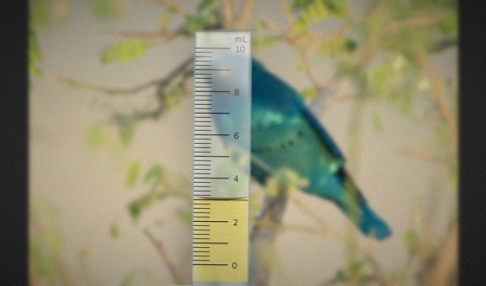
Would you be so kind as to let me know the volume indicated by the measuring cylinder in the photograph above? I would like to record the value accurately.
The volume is 3 mL
